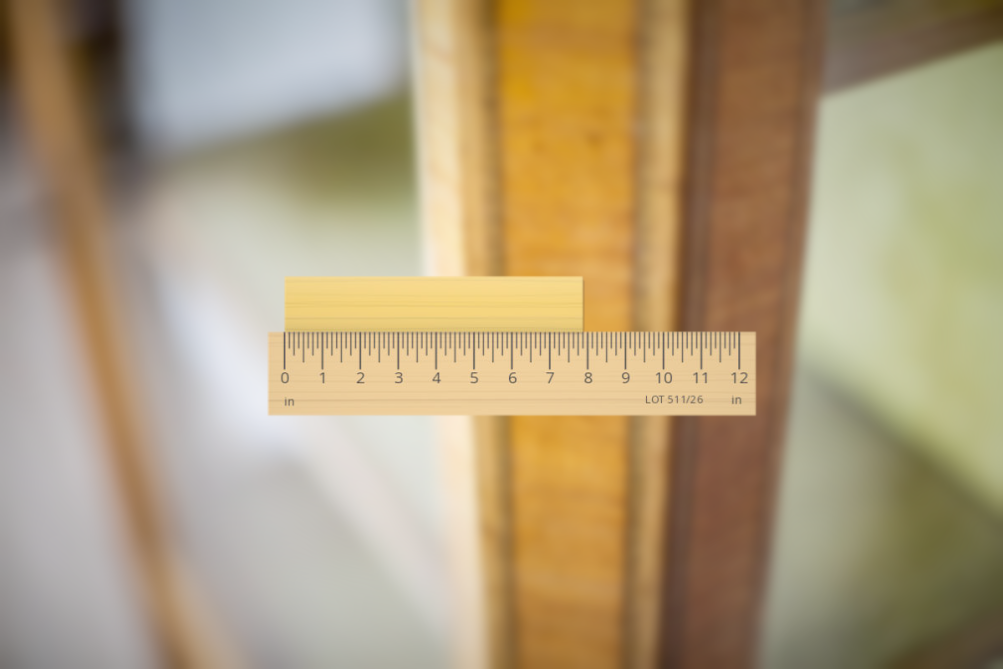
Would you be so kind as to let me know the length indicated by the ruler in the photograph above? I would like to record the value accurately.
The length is 7.875 in
